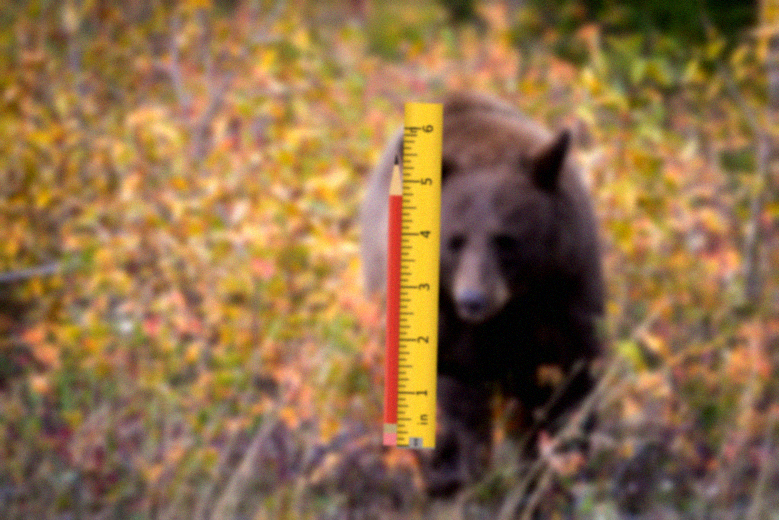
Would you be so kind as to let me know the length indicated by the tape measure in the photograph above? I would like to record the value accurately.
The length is 5.5 in
